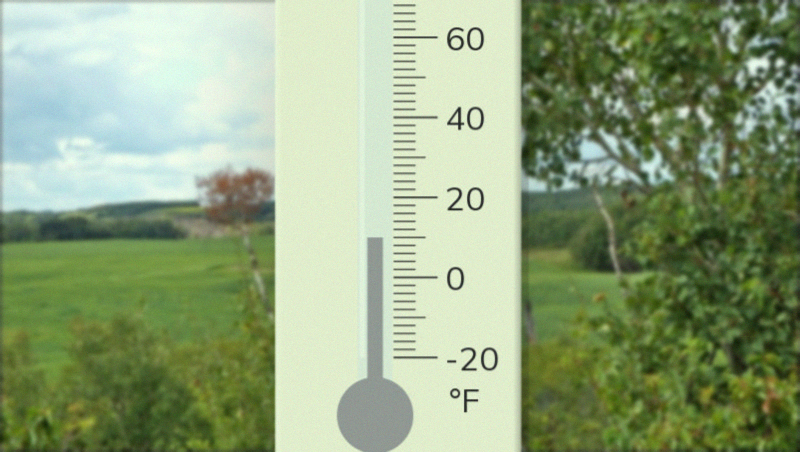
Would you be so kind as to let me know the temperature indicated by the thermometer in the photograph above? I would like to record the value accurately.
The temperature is 10 °F
